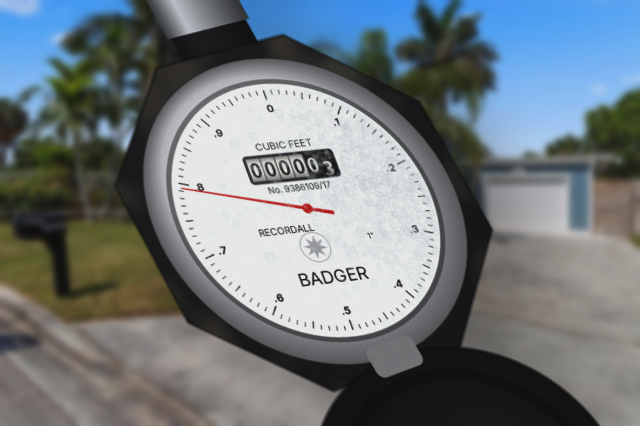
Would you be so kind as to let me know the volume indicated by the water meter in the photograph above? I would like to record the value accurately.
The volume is 2.79 ft³
